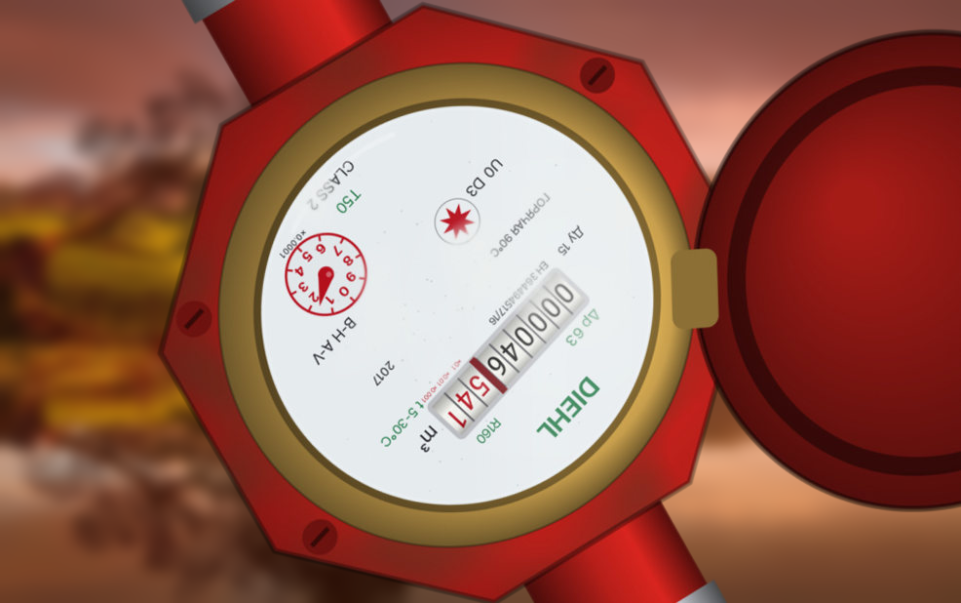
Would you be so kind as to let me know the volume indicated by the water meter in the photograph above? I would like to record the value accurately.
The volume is 46.5411 m³
